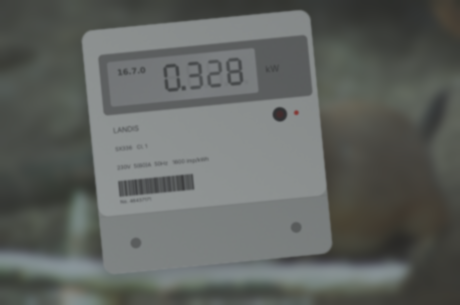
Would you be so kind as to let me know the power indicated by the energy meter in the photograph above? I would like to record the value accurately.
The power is 0.328 kW
